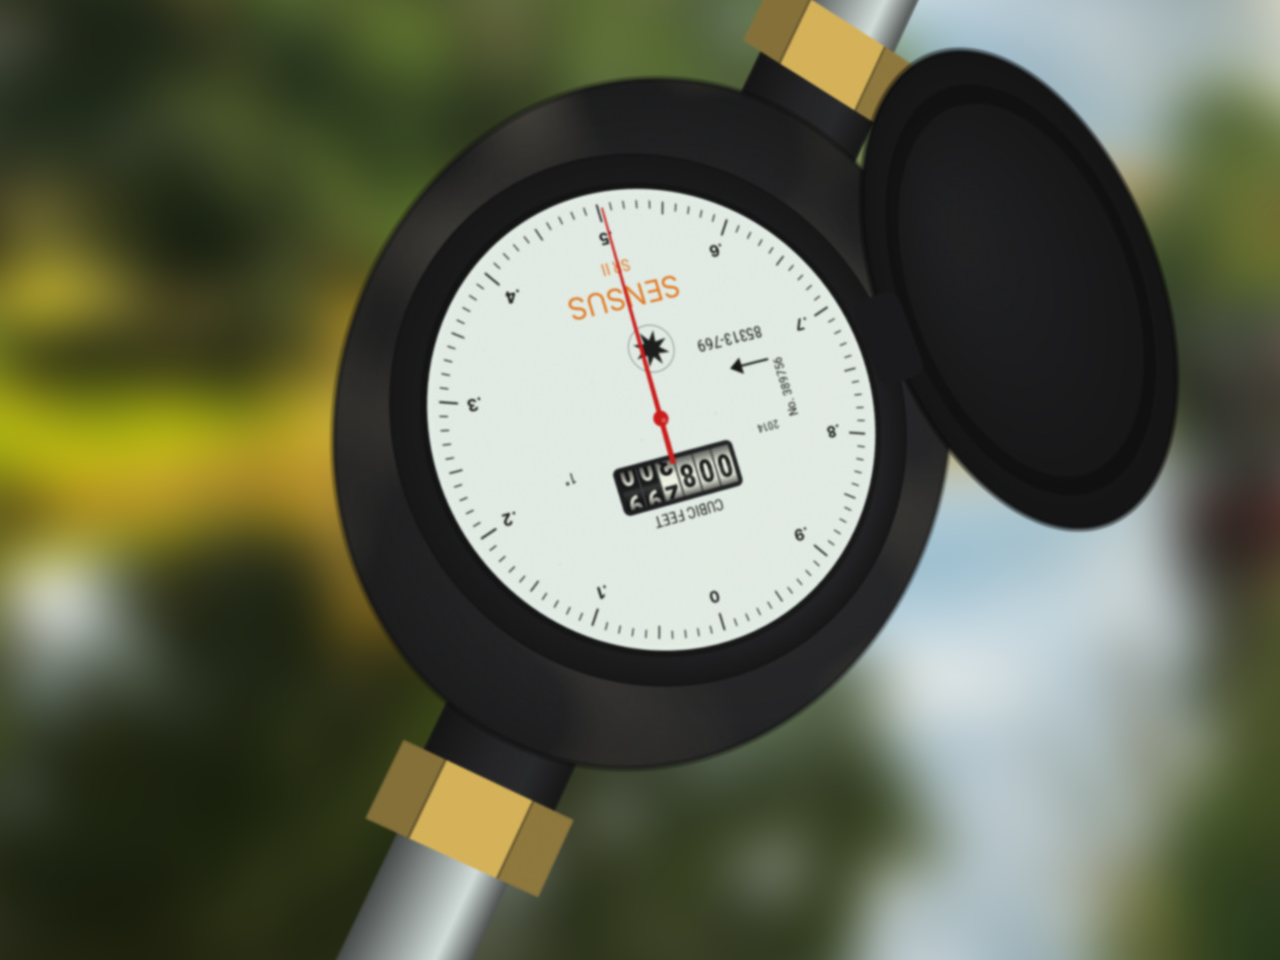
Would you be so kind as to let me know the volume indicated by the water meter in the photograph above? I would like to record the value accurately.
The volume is 8299.50 ft³
